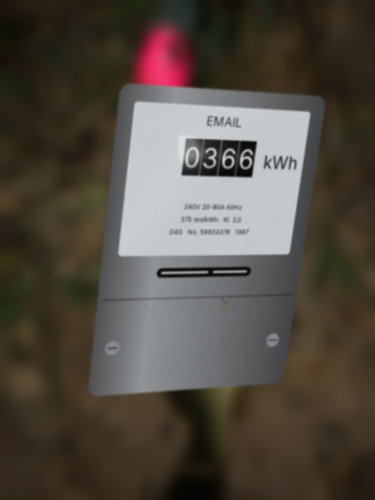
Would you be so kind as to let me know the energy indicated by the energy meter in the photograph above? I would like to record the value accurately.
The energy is 366 kWh
